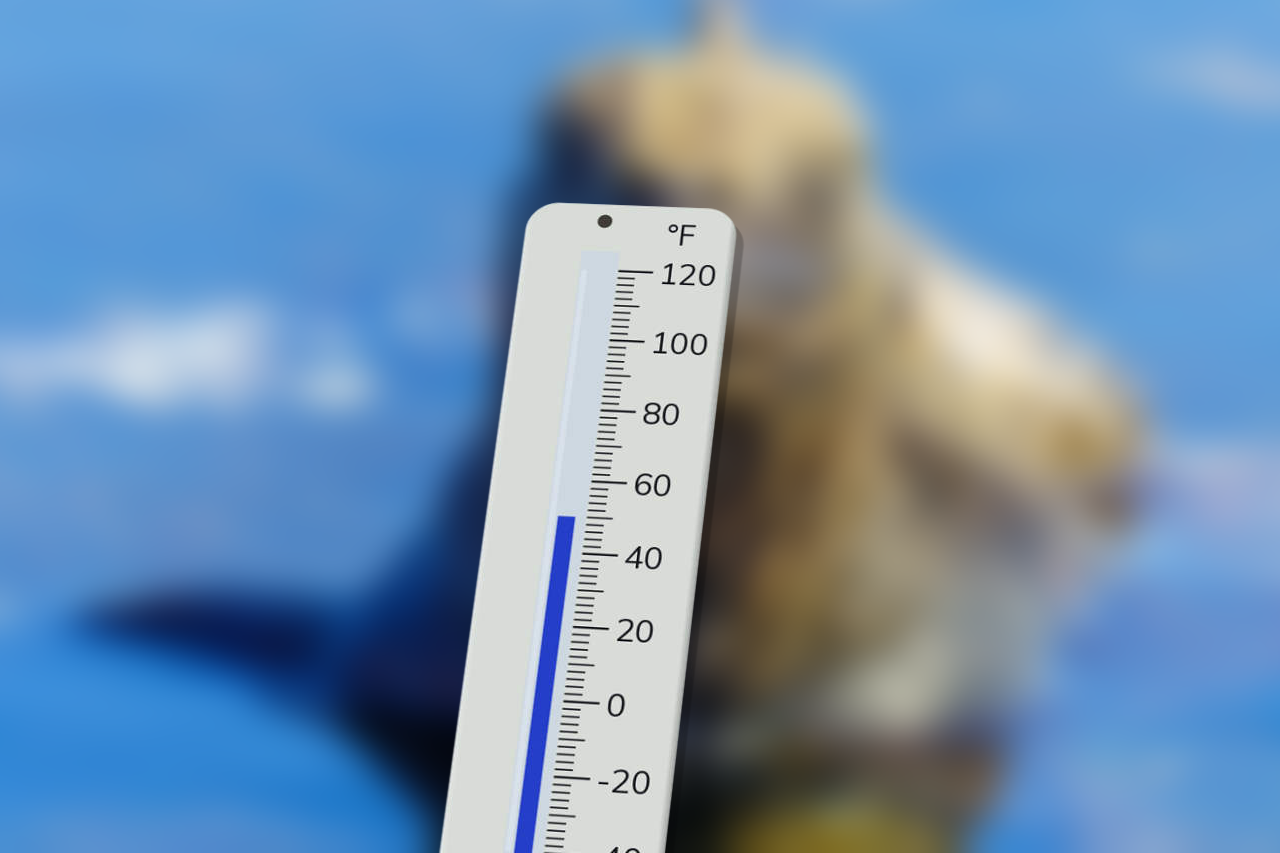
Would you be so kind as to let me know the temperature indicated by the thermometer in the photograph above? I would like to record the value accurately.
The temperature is 50 °F
